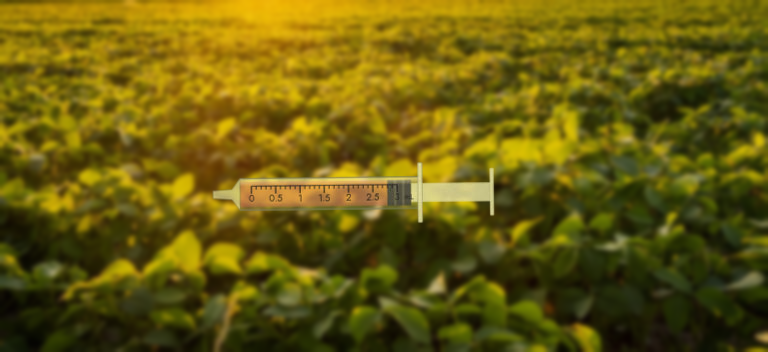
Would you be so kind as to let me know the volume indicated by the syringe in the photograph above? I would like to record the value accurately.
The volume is 2.8 mL
